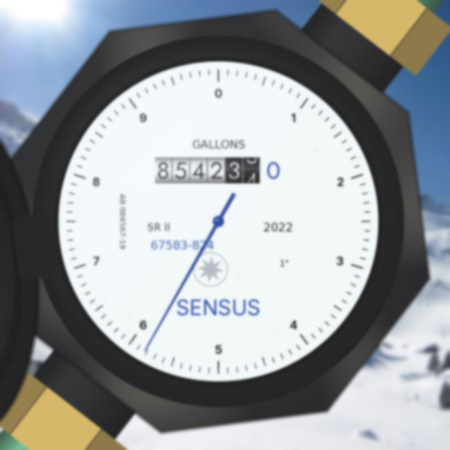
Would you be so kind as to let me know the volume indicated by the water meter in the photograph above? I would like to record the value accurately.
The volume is 8542335.8 gal
